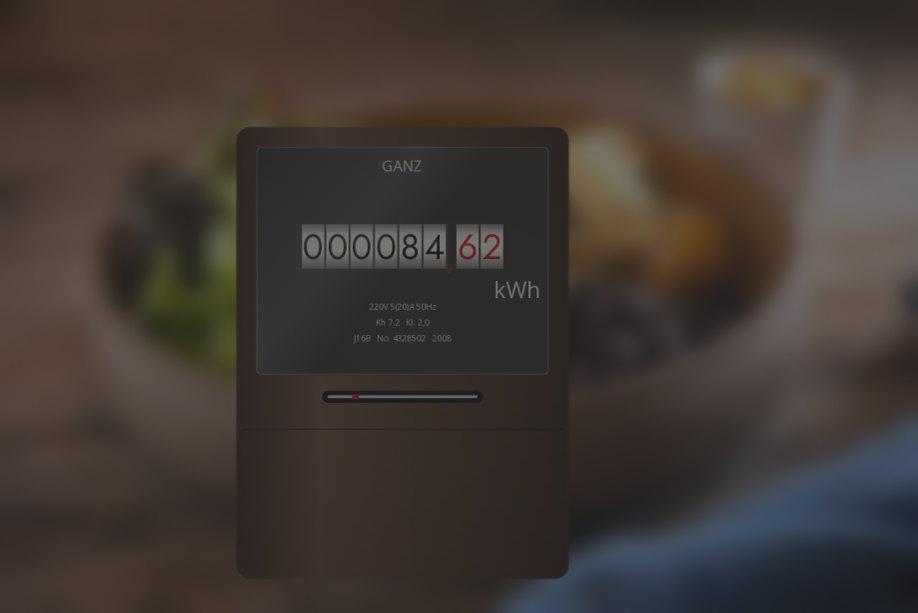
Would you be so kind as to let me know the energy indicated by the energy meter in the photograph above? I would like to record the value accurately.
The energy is 84.62 kWh
